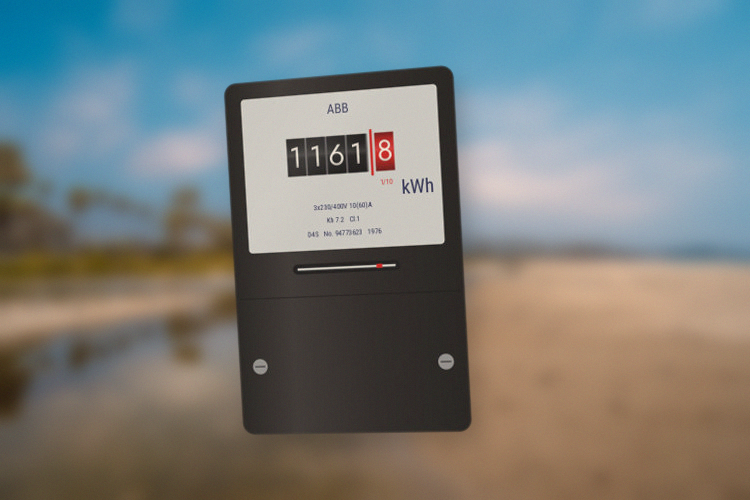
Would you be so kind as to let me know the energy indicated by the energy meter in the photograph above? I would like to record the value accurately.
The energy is 1161.8 kWh
